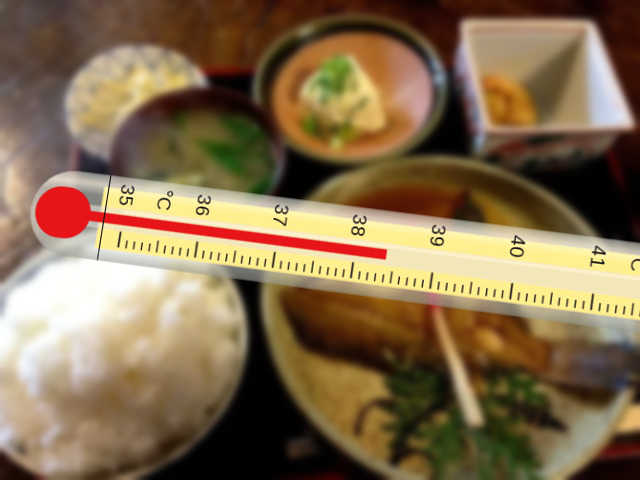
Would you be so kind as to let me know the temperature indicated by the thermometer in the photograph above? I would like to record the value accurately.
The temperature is 38.4 °C
